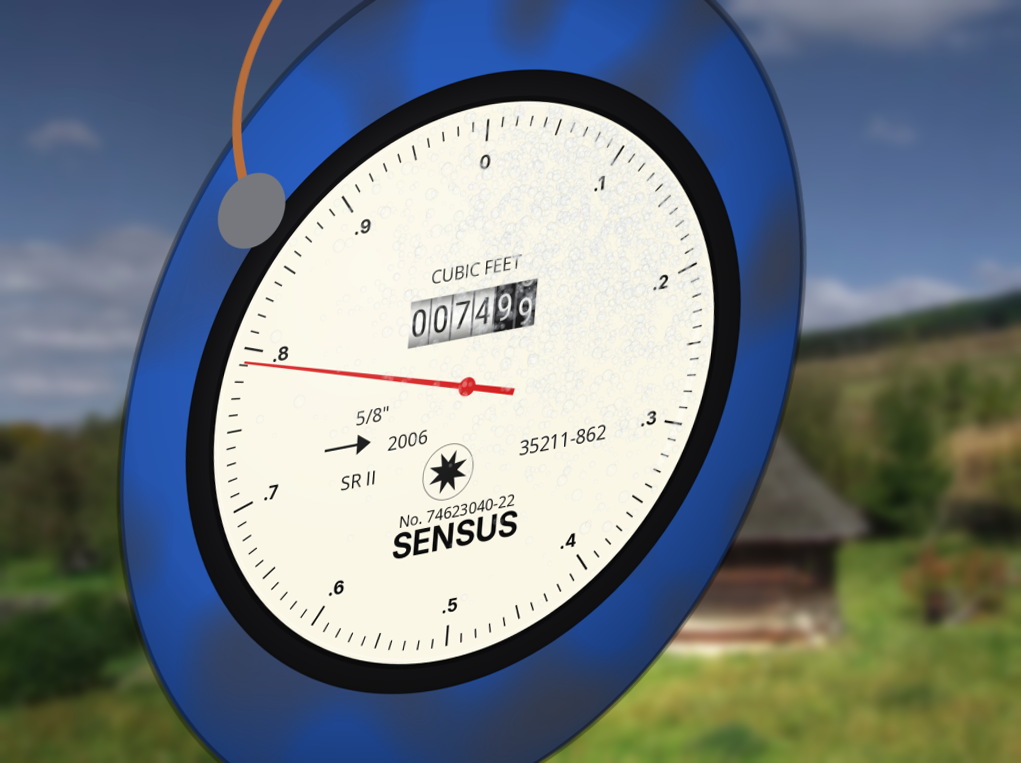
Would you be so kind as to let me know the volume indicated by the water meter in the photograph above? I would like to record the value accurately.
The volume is 7498.79 ft³
